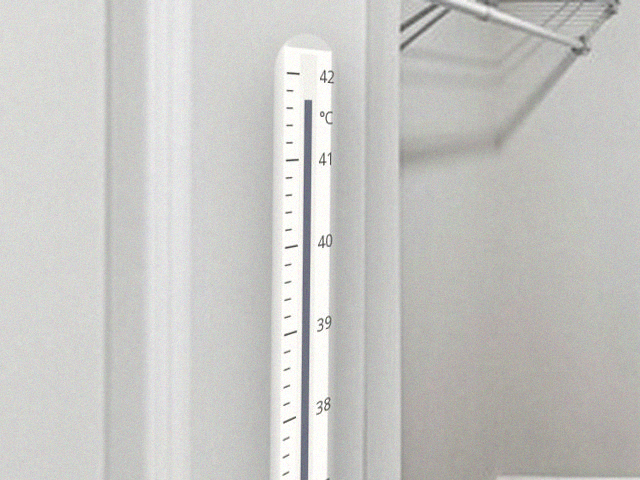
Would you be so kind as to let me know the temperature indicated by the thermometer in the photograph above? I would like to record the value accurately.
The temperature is 41.7 °C
